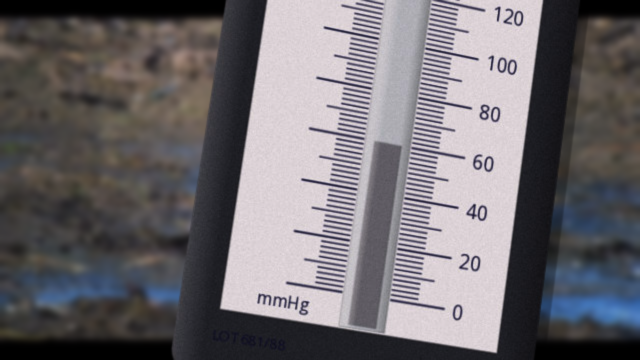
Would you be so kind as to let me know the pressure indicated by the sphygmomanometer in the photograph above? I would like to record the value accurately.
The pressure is 60 mmHg
